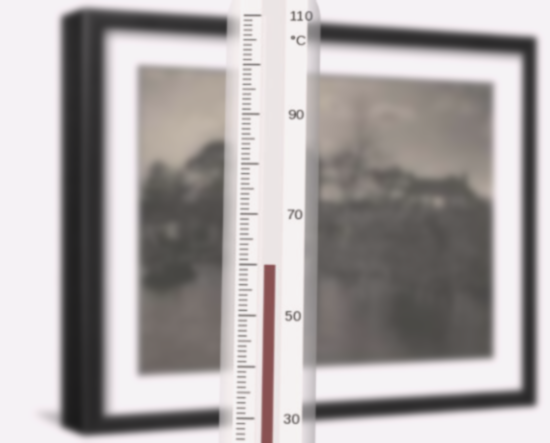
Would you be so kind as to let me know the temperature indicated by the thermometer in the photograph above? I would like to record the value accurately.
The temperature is 60 °C
